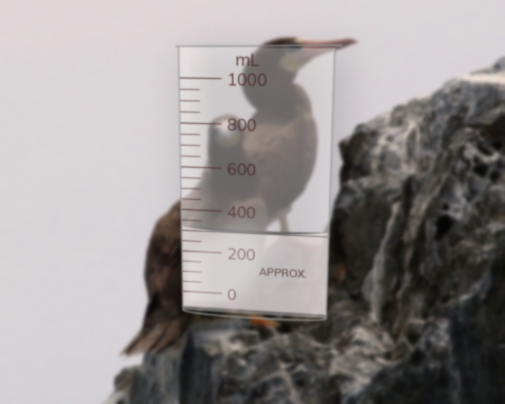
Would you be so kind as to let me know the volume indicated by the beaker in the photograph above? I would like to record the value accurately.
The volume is 300 mL
